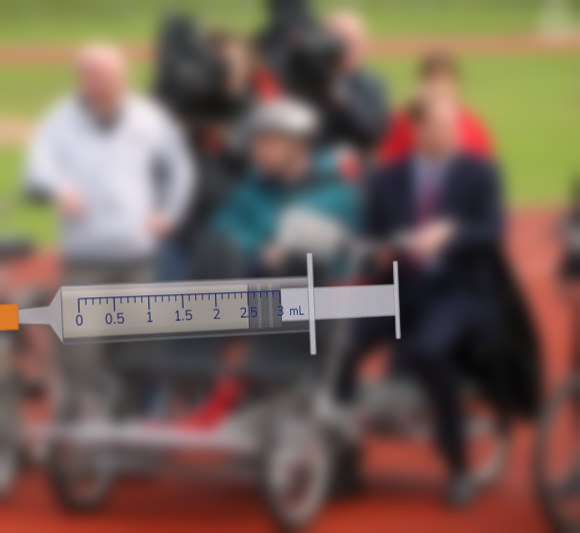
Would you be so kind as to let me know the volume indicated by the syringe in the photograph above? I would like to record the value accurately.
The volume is 2.5 mL
